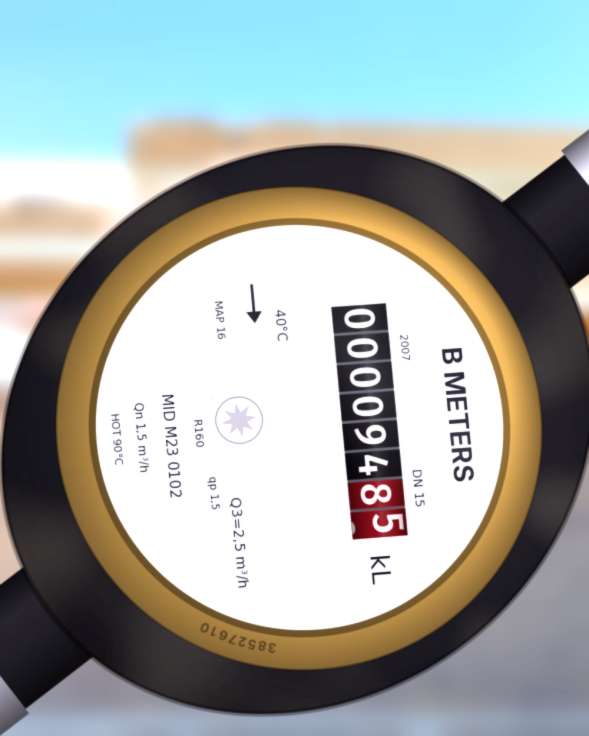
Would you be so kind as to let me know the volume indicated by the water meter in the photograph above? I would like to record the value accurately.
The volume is 94.85 kL
